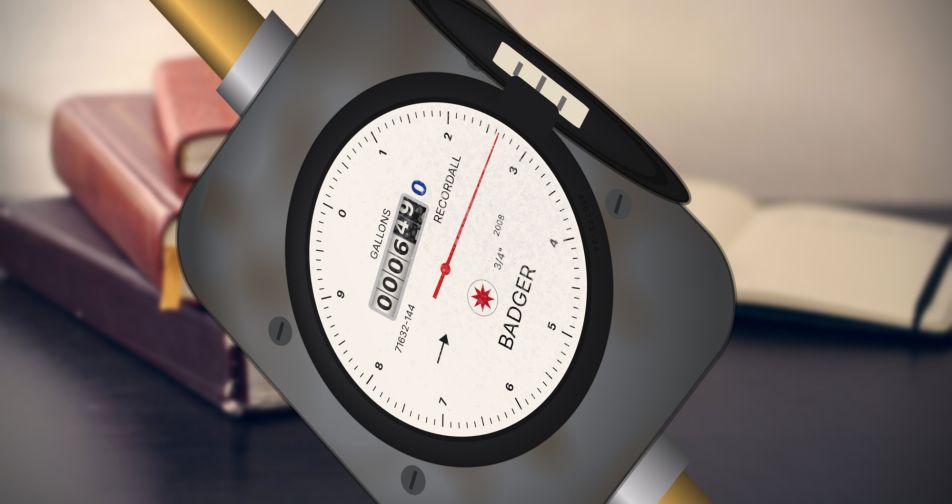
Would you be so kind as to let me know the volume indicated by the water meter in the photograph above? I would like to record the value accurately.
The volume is 6492.6 gal
